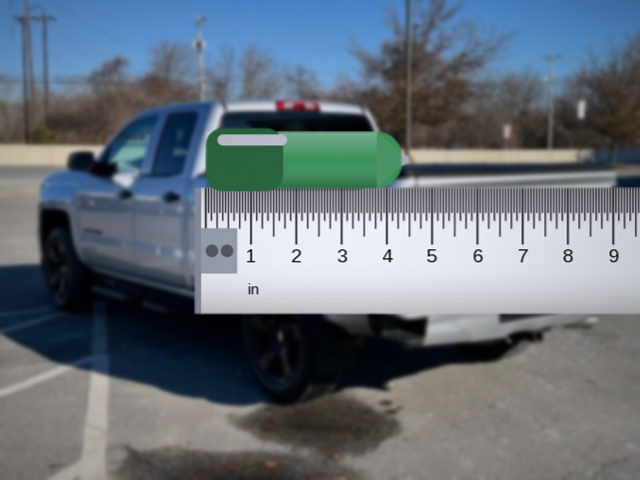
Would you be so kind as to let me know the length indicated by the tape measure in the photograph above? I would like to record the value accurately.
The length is 4.5 in
